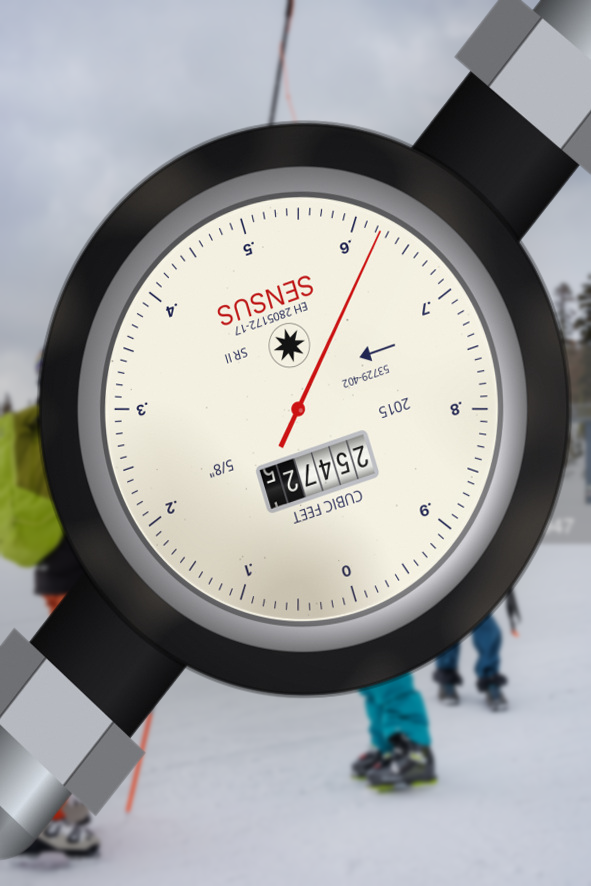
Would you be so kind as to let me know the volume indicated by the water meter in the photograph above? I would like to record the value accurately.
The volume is 254724.62 ft³
